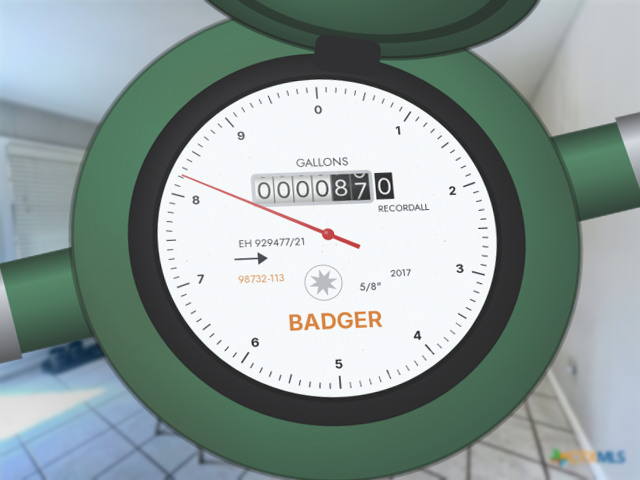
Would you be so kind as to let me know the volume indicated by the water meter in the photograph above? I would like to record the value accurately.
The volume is 868.2 gal
